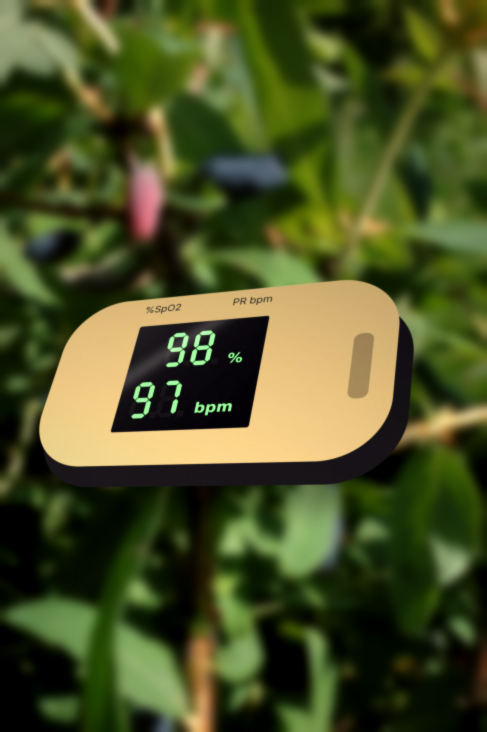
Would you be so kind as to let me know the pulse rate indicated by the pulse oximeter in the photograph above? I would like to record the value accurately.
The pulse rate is 97 bpm
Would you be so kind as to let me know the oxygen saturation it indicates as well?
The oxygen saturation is 98 %
